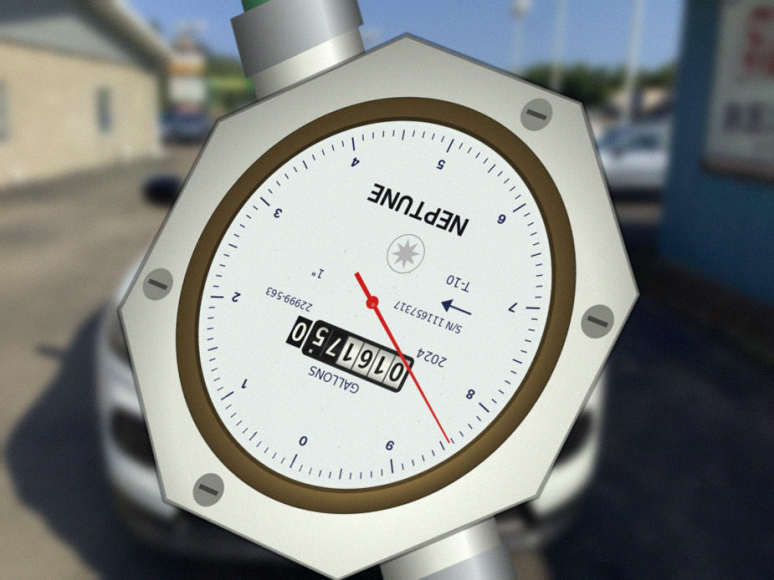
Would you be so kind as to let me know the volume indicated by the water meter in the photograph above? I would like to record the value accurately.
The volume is 161748.4 gal
